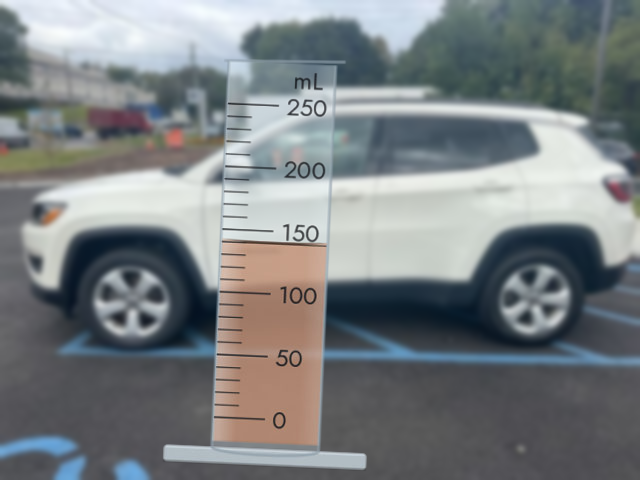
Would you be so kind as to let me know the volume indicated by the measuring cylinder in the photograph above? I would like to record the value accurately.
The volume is 140 mL
